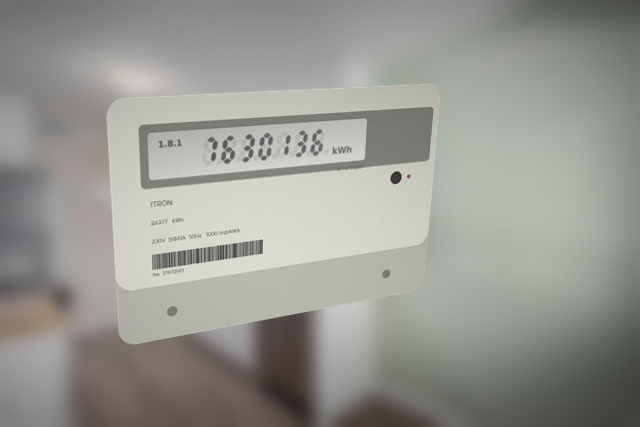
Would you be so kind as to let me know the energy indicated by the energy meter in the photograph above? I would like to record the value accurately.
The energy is 7630136 kWh
